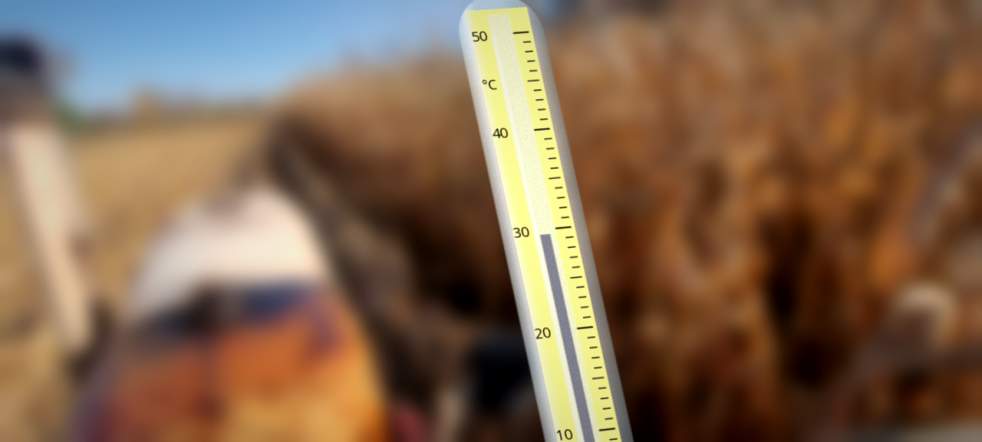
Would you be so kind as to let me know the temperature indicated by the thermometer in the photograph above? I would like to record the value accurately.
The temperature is 29.5 °C
